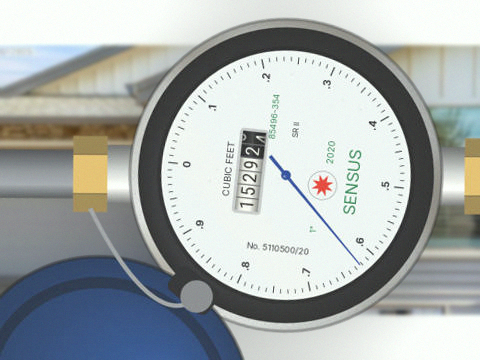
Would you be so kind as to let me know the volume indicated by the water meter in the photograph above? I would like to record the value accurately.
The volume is 152923.62 ft³
